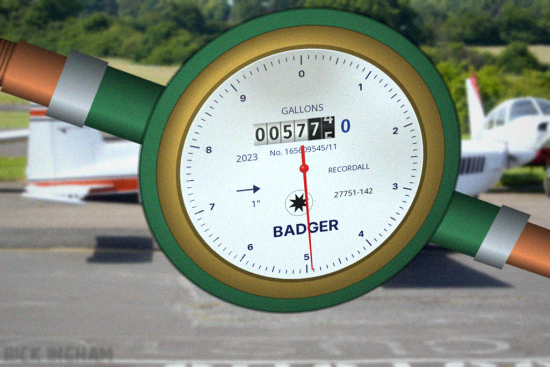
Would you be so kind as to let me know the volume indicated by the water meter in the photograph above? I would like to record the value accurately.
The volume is 57744.9 gal
